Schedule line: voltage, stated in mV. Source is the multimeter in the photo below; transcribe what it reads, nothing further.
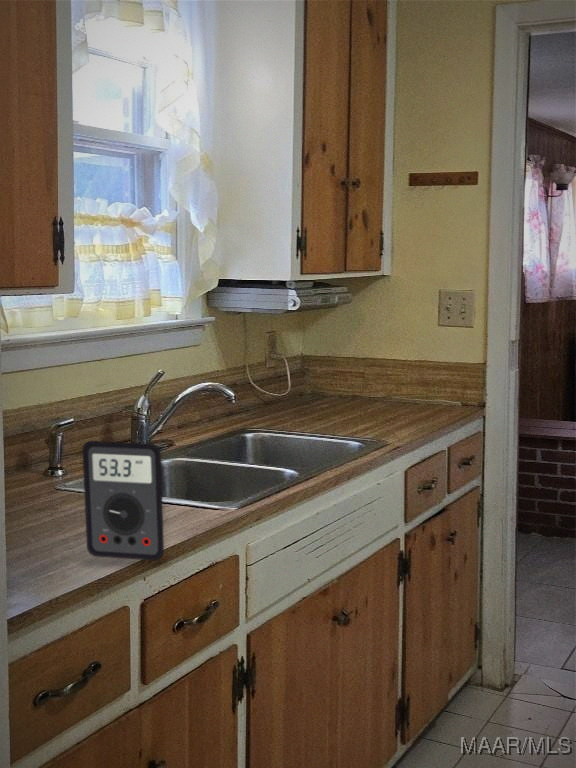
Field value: 53.3 mV
